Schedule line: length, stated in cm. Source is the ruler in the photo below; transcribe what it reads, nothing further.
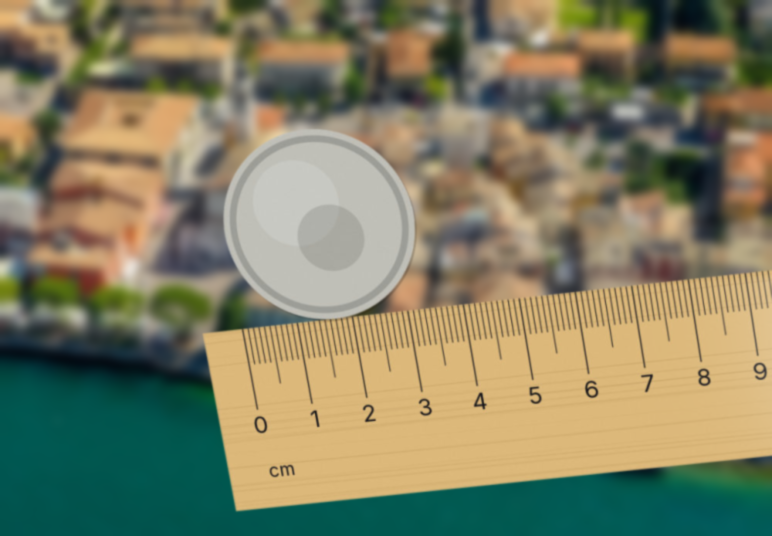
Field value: 3.4 cm
